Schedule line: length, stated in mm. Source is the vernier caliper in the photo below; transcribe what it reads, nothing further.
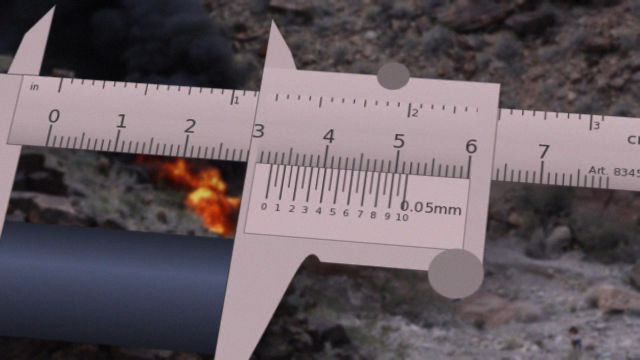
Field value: 32.6 mm
